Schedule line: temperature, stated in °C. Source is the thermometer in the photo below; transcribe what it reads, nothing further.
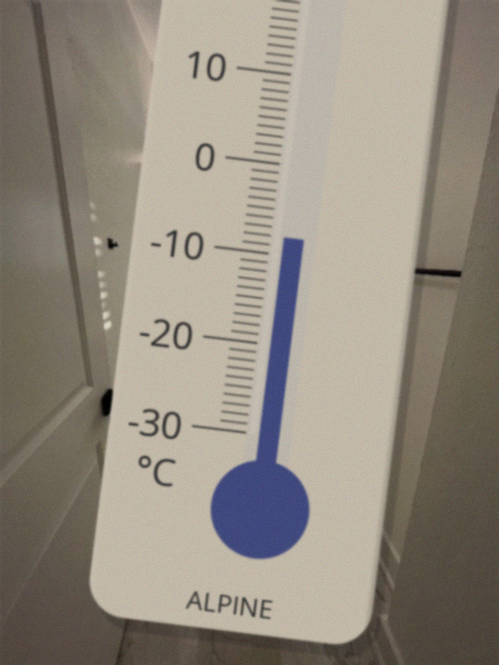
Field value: -8 °C
